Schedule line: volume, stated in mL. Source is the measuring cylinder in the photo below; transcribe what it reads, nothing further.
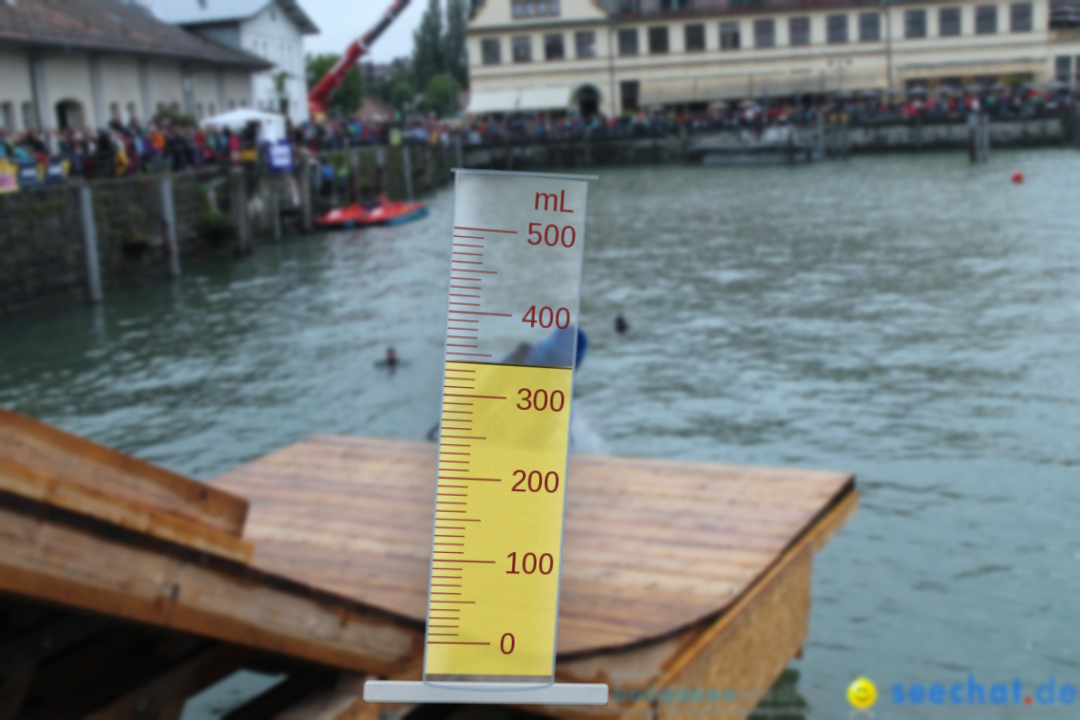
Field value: 340 mL
